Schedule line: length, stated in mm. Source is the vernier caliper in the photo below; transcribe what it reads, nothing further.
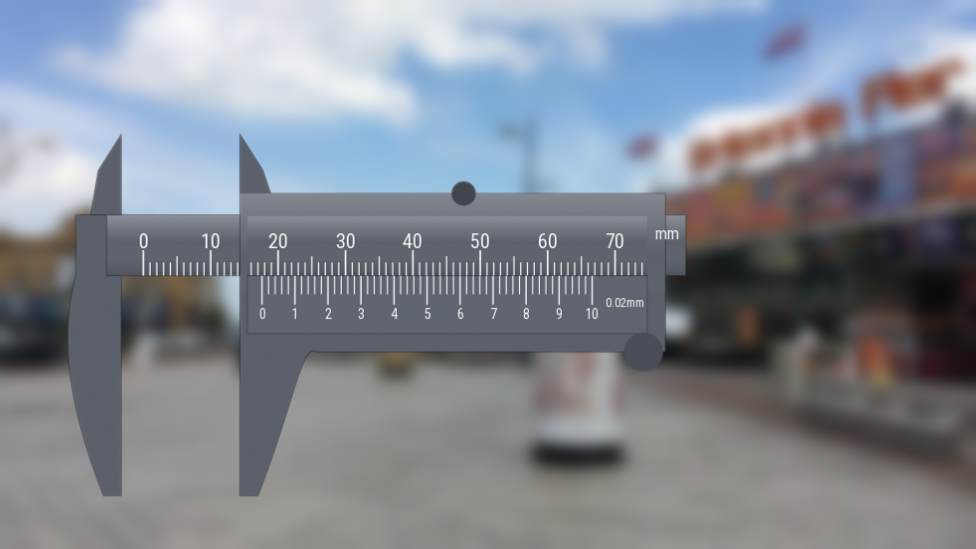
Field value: 17.6 mm
